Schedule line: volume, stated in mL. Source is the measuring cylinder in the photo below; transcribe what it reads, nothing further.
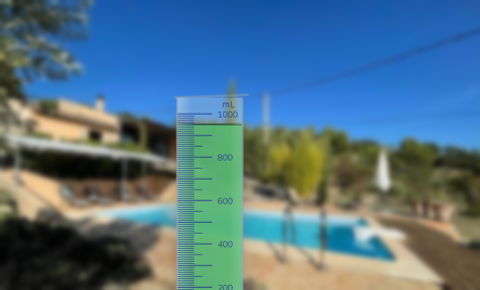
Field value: 950 mL
